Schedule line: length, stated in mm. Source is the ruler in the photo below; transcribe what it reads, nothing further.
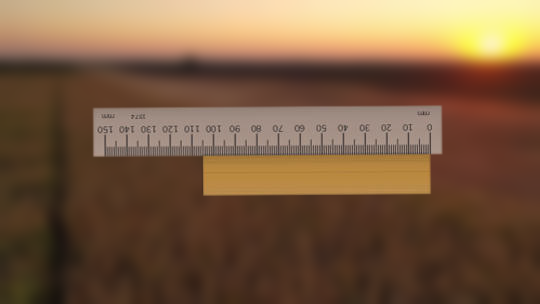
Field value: 105 mm
